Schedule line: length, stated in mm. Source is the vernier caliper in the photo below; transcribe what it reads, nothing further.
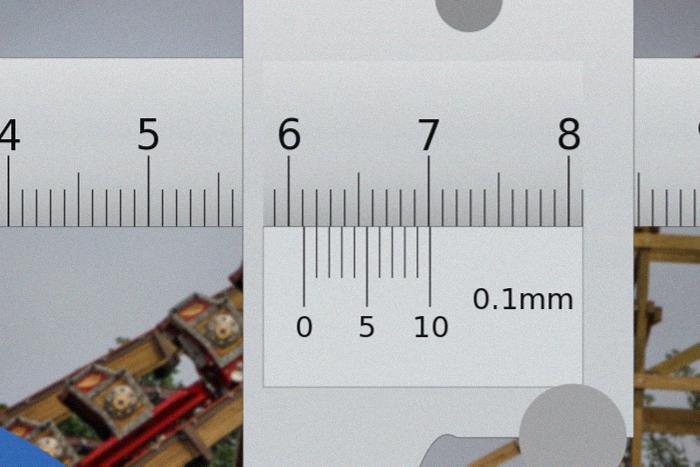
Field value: 61.1 mm
